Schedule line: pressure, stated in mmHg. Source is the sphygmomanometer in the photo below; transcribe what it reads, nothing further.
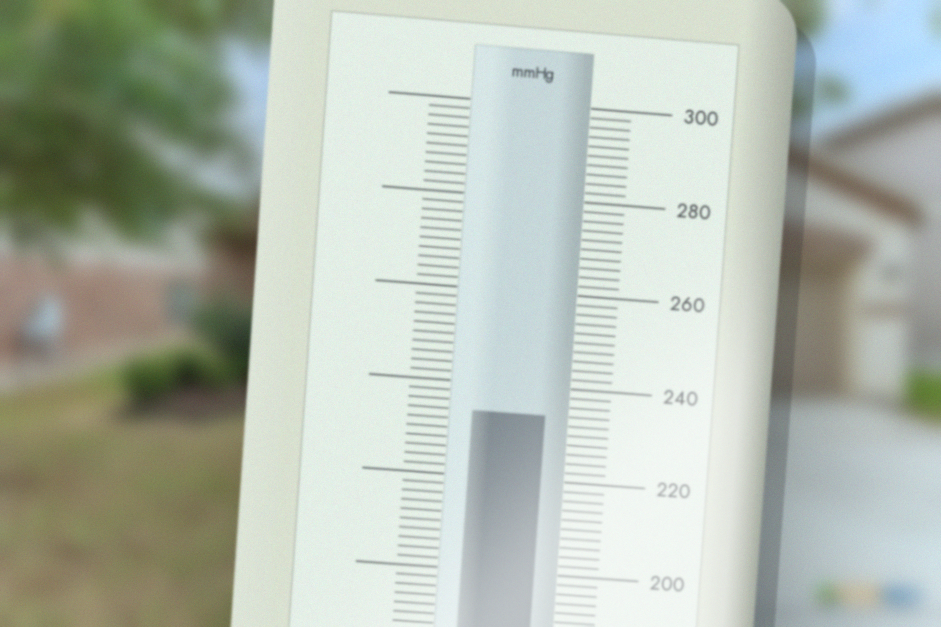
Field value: 234 mmHg
